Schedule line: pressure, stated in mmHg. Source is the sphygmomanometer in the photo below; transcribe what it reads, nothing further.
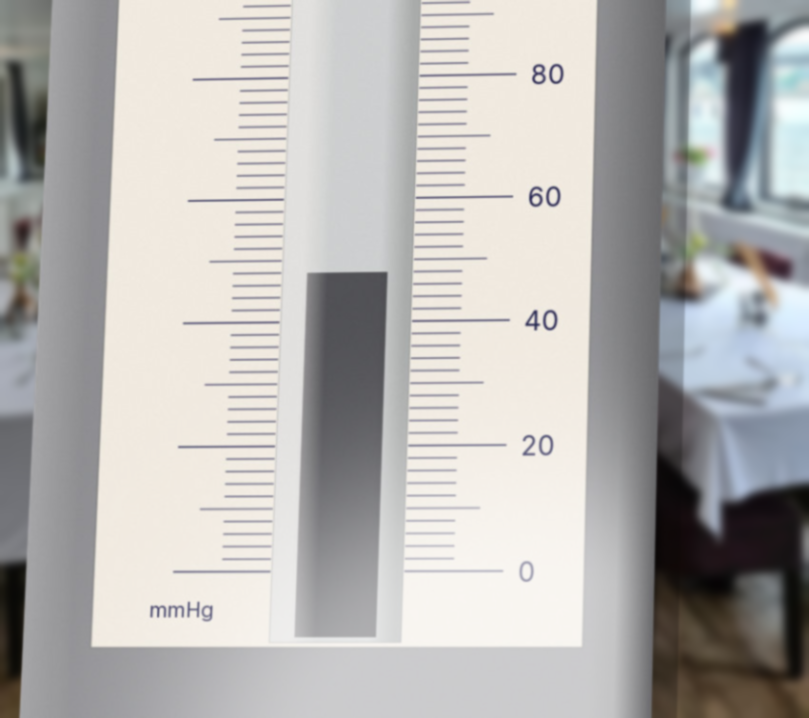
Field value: 48 mmHg
